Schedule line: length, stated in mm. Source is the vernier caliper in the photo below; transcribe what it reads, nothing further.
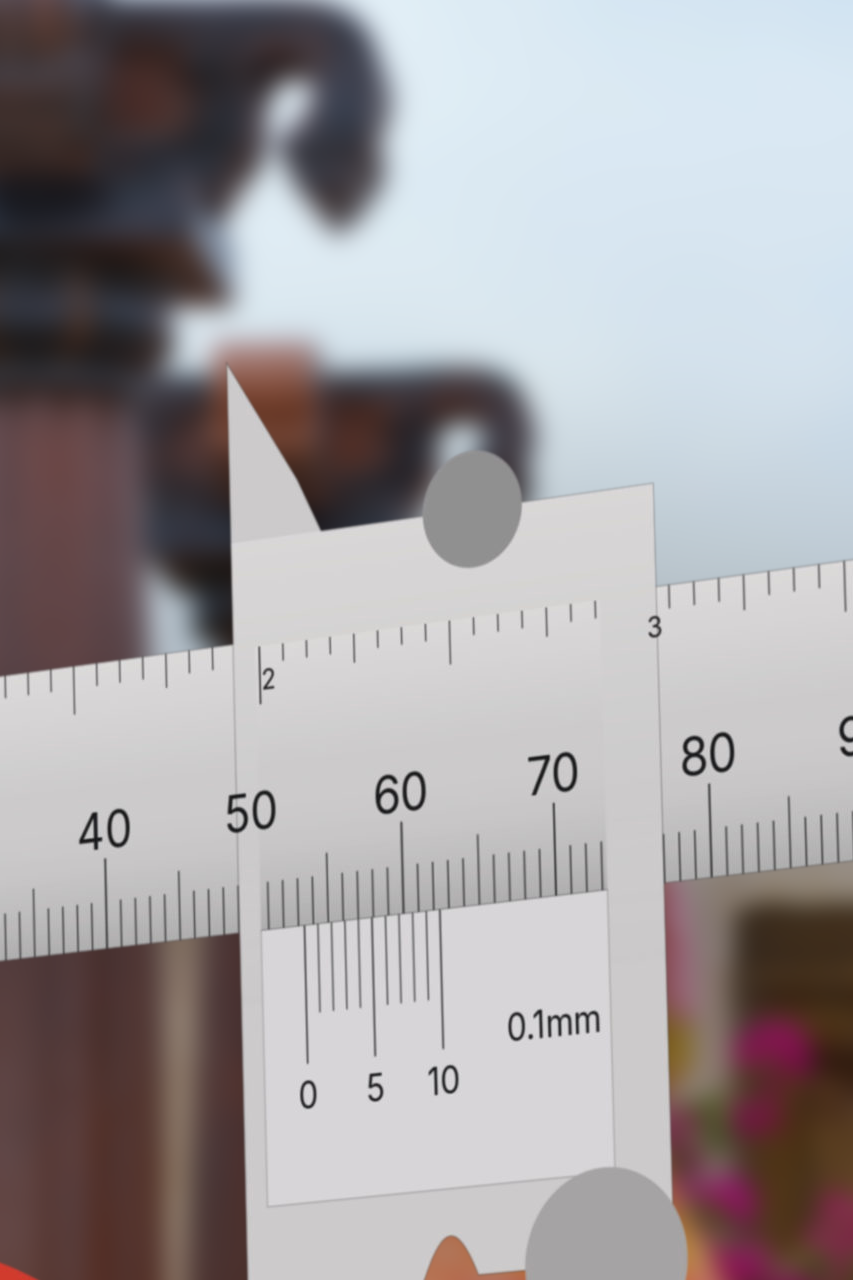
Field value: 53.4 mm
